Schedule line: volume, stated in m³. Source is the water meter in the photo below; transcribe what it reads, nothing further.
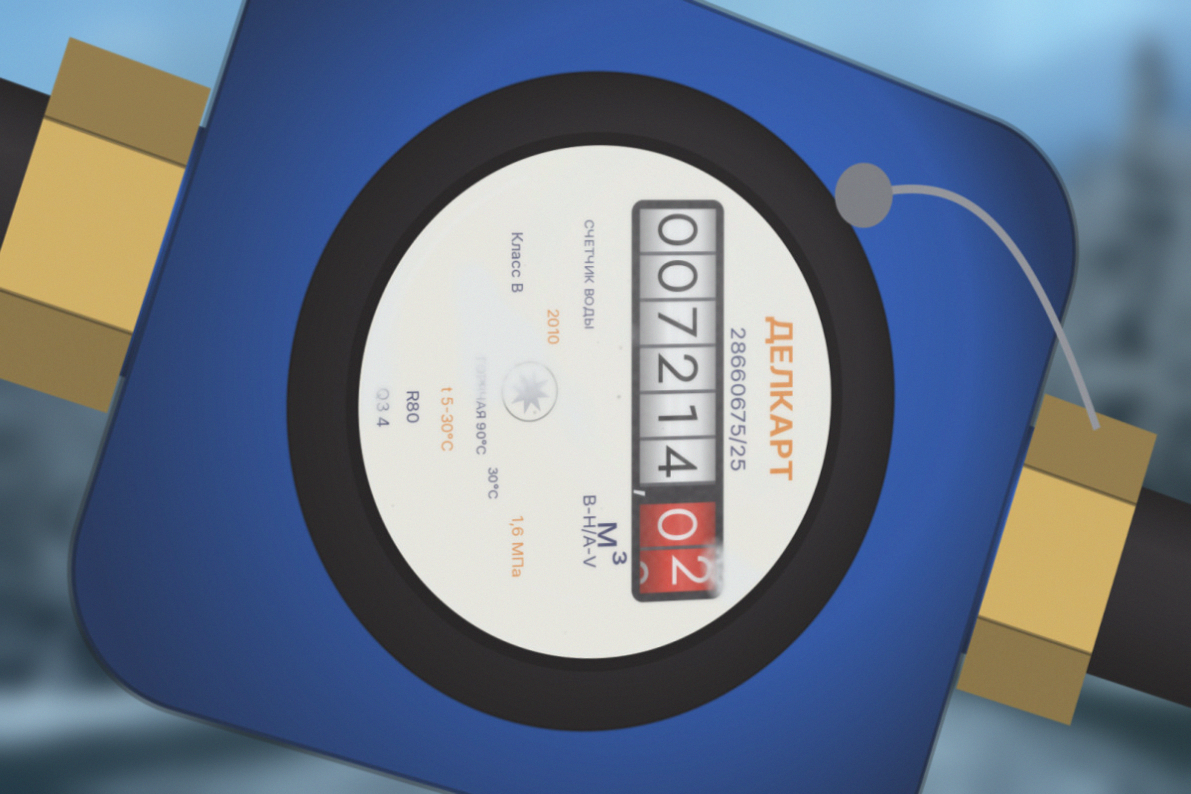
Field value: 7214.02 m³
